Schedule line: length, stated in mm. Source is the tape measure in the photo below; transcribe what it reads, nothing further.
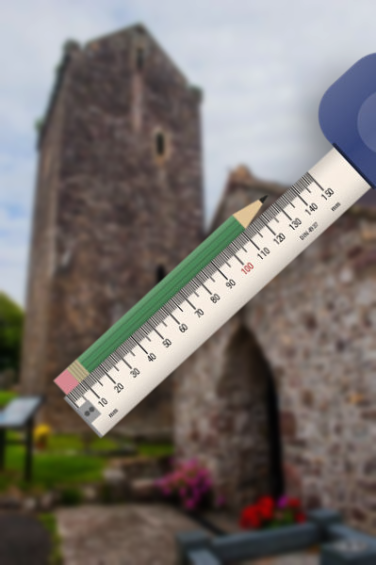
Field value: 130 mm
